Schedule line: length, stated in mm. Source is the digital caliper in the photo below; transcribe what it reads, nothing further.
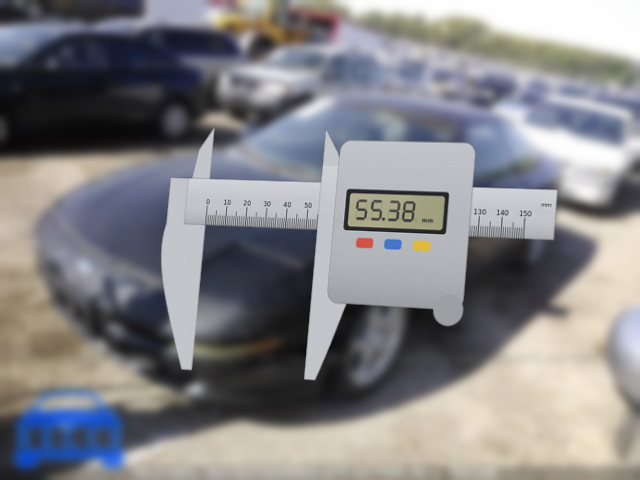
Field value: 55.38 mm
